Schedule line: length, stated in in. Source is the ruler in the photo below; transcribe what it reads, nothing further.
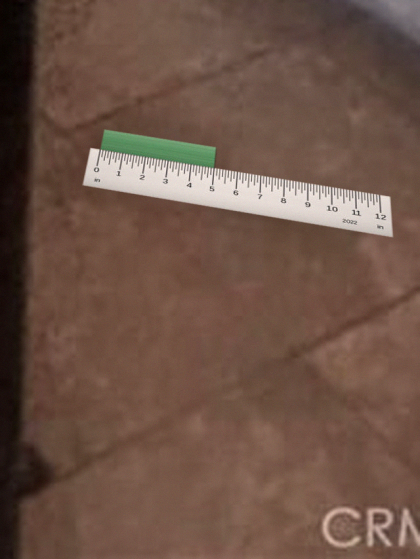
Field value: 5 in
